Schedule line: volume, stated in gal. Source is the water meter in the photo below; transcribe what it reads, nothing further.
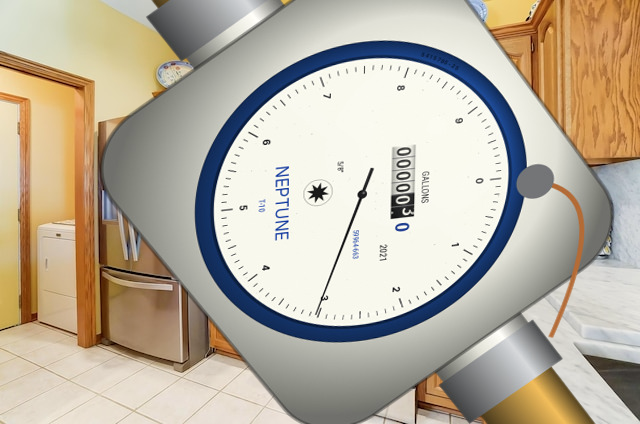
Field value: 33.0 gal
